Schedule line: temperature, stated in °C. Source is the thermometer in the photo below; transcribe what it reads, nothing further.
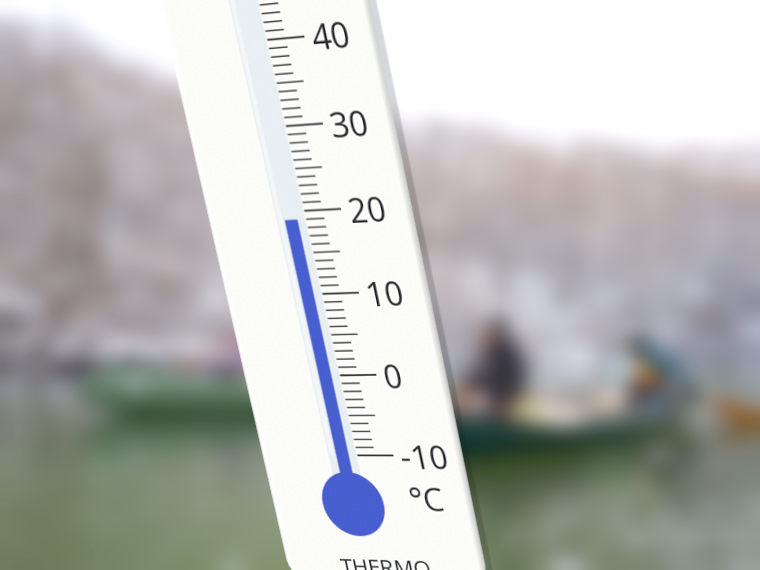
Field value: 19 °C
